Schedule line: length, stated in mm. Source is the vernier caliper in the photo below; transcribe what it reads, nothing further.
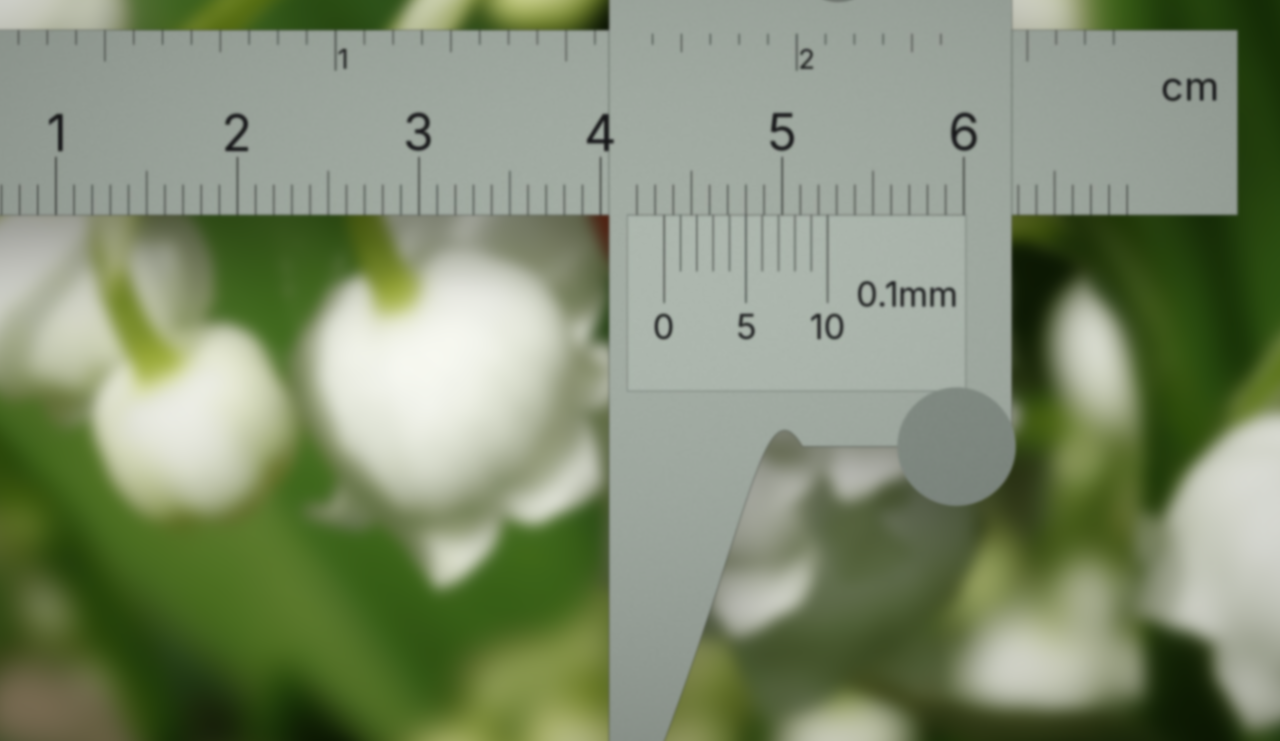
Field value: 43.5 mm
